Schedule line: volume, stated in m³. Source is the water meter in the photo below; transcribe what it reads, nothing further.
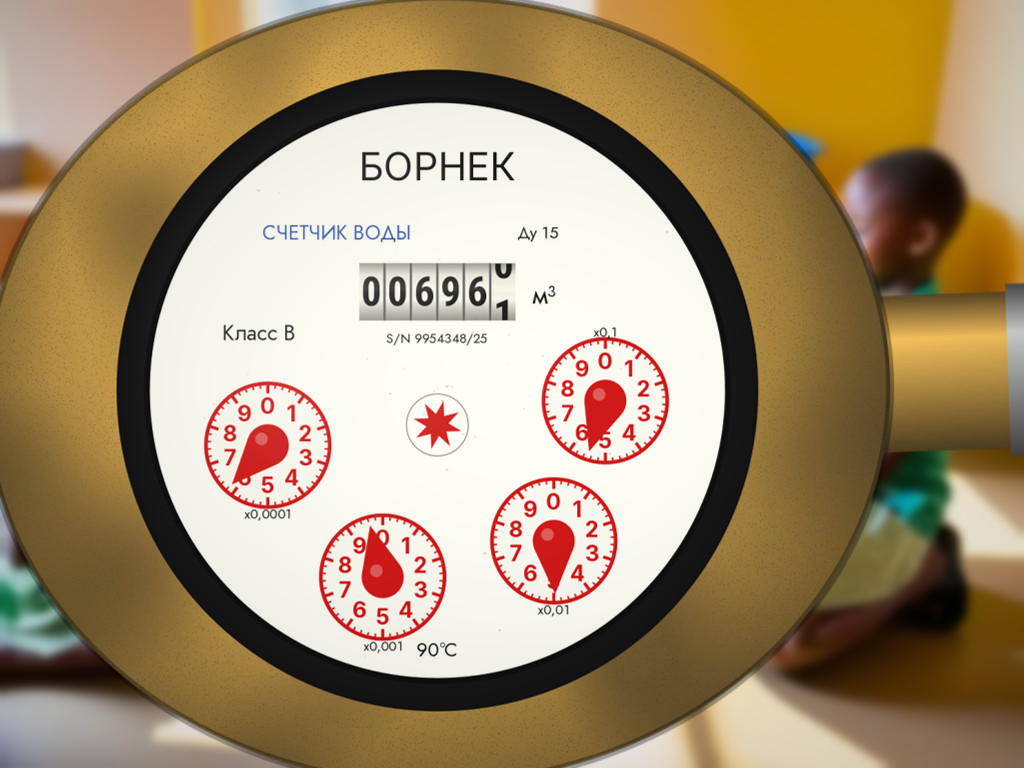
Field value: 6960.5496 m³
